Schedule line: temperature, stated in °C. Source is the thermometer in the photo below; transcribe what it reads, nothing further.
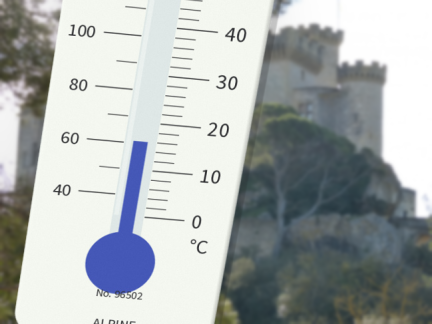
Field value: 16 °C
